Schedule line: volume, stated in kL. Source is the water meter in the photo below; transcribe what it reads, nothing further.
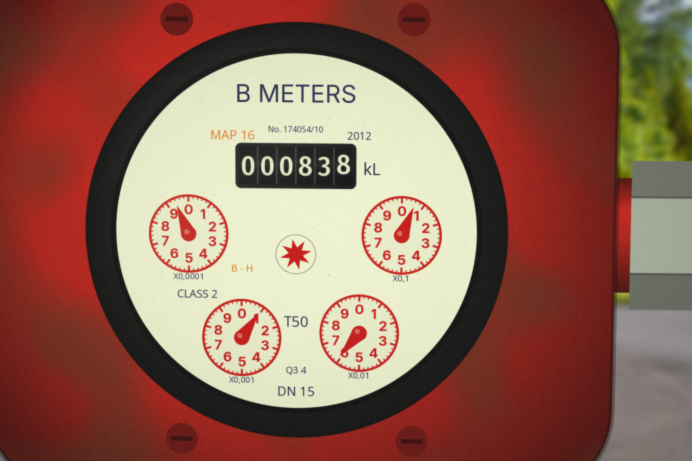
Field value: 838.0609 kL
